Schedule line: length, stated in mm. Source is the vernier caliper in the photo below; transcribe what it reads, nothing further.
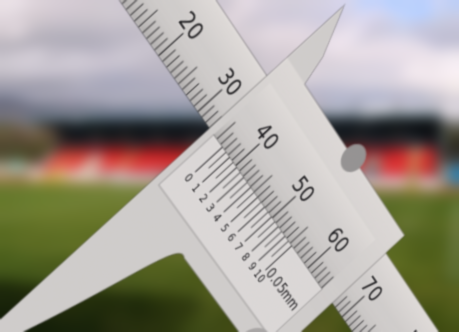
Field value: 36.5 mm
